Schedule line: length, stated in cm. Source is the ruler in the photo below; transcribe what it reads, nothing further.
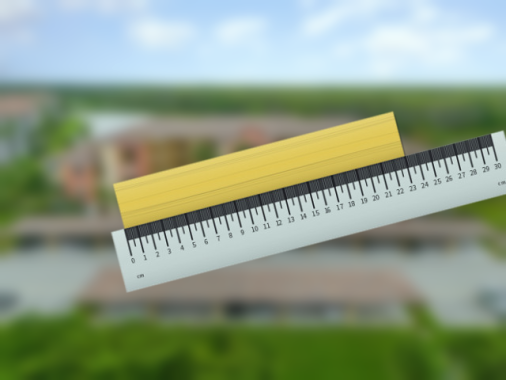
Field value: 23 cm
